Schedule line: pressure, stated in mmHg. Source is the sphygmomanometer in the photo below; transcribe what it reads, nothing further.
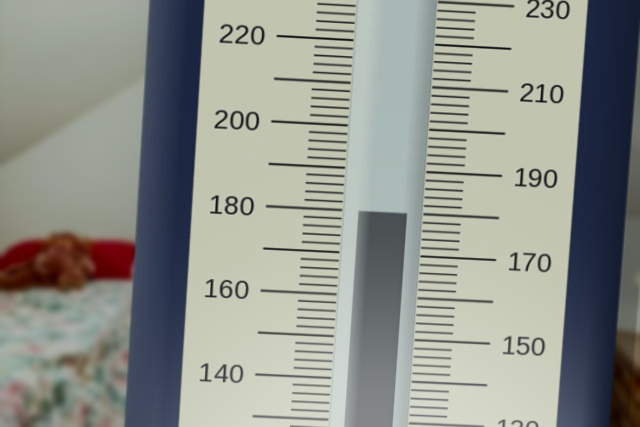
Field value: 180 mmHg
